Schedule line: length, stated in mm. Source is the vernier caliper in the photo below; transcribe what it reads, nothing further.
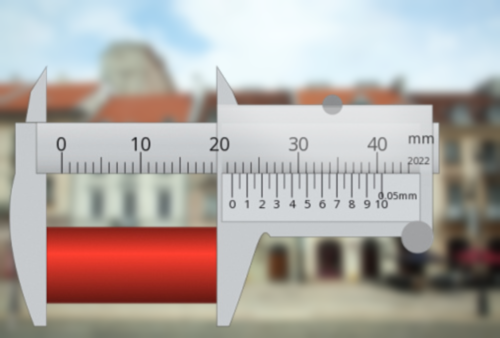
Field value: 21.6 mm
